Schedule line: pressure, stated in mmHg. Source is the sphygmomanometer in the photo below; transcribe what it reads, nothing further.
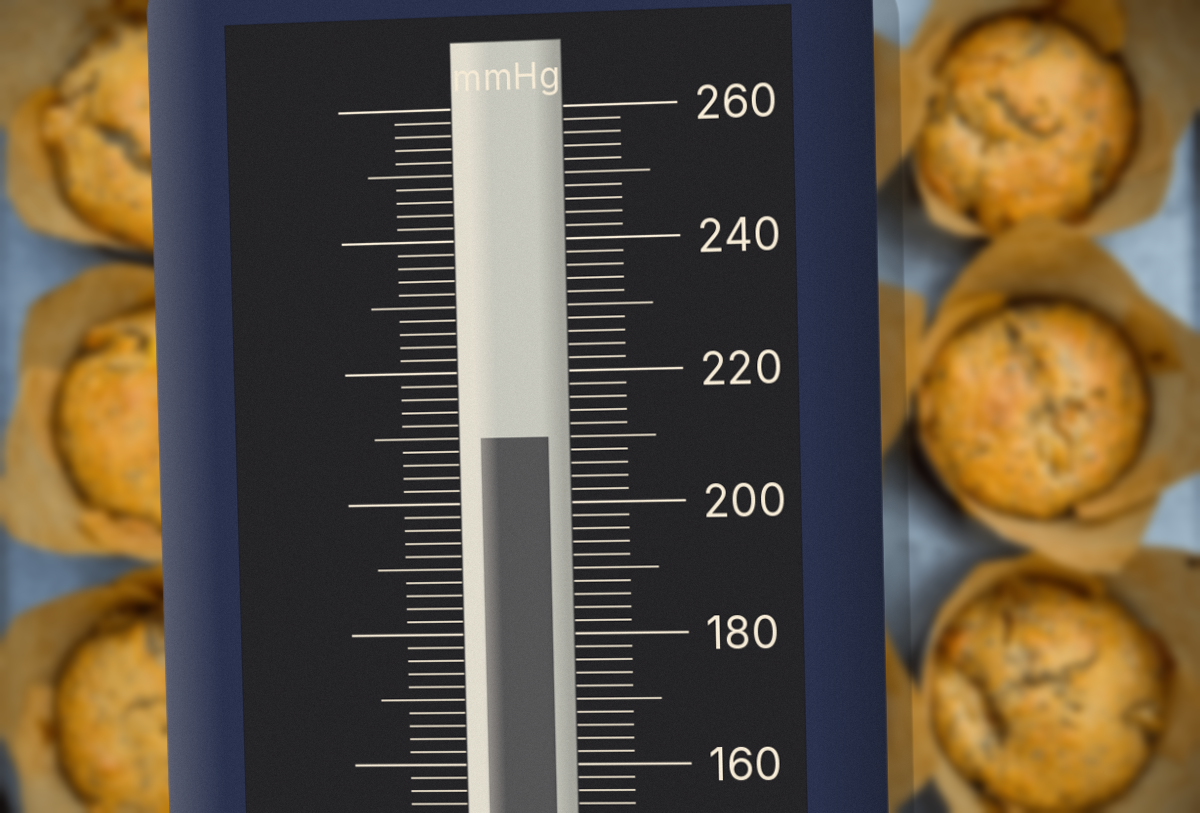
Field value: 210 mmHg
